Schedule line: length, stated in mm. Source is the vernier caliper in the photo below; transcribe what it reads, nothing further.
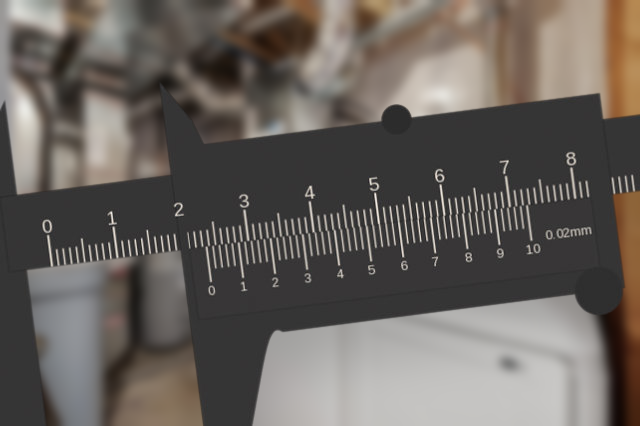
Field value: 23.6 mm
